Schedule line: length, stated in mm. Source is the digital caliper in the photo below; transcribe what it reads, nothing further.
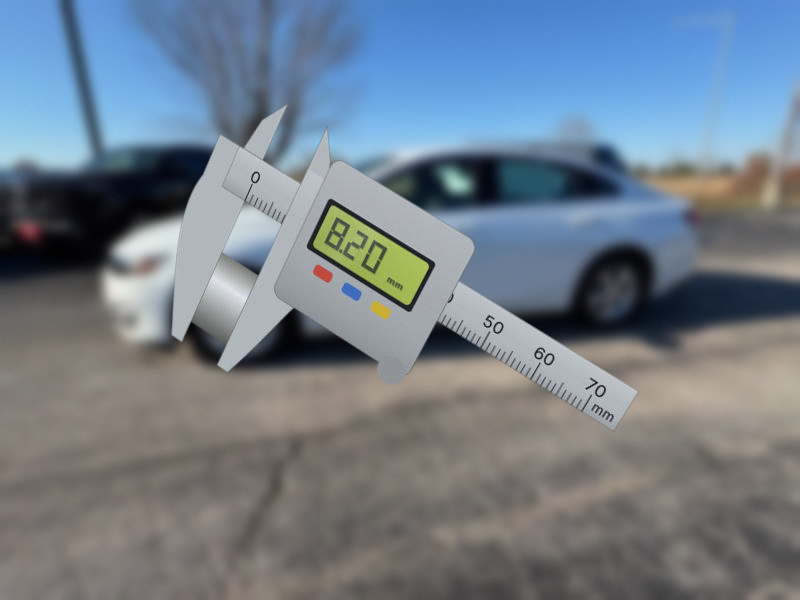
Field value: 8.20 mm
